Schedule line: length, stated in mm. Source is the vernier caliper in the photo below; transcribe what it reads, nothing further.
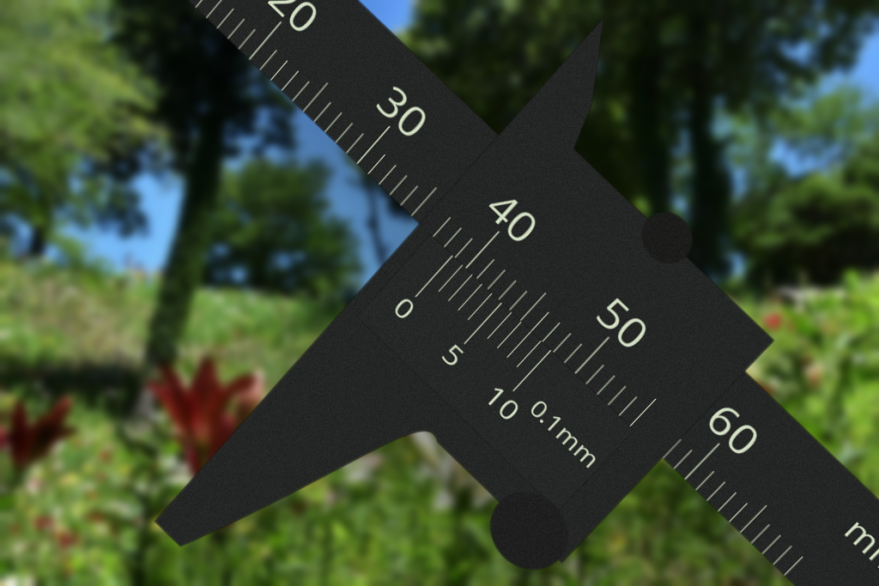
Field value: 38.8 mm
